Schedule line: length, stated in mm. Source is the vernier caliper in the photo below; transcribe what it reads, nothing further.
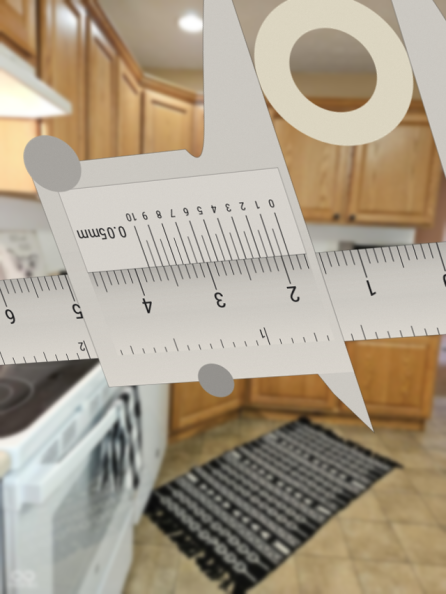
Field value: 19.0 mm
